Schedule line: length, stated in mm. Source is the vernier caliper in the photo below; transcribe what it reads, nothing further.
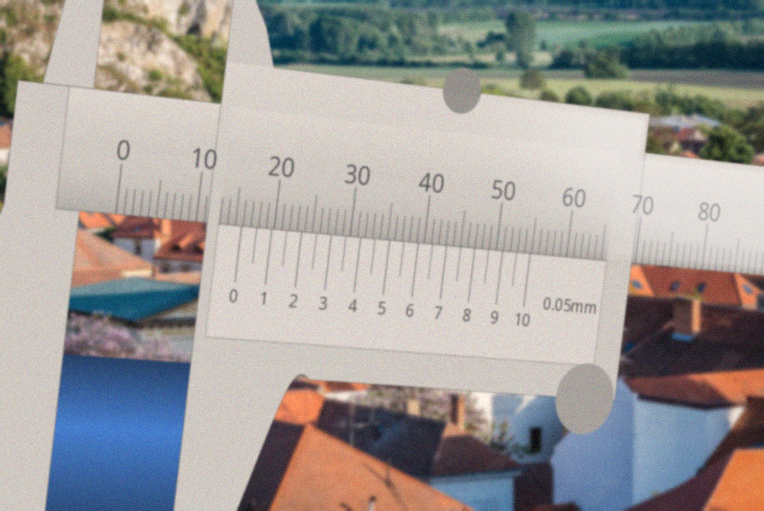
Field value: 15.8 mm
